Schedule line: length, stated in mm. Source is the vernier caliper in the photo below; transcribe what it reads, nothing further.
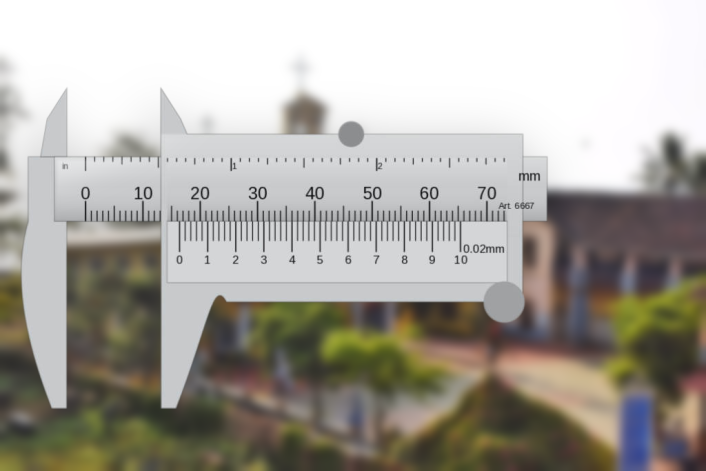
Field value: 16.4 mm
